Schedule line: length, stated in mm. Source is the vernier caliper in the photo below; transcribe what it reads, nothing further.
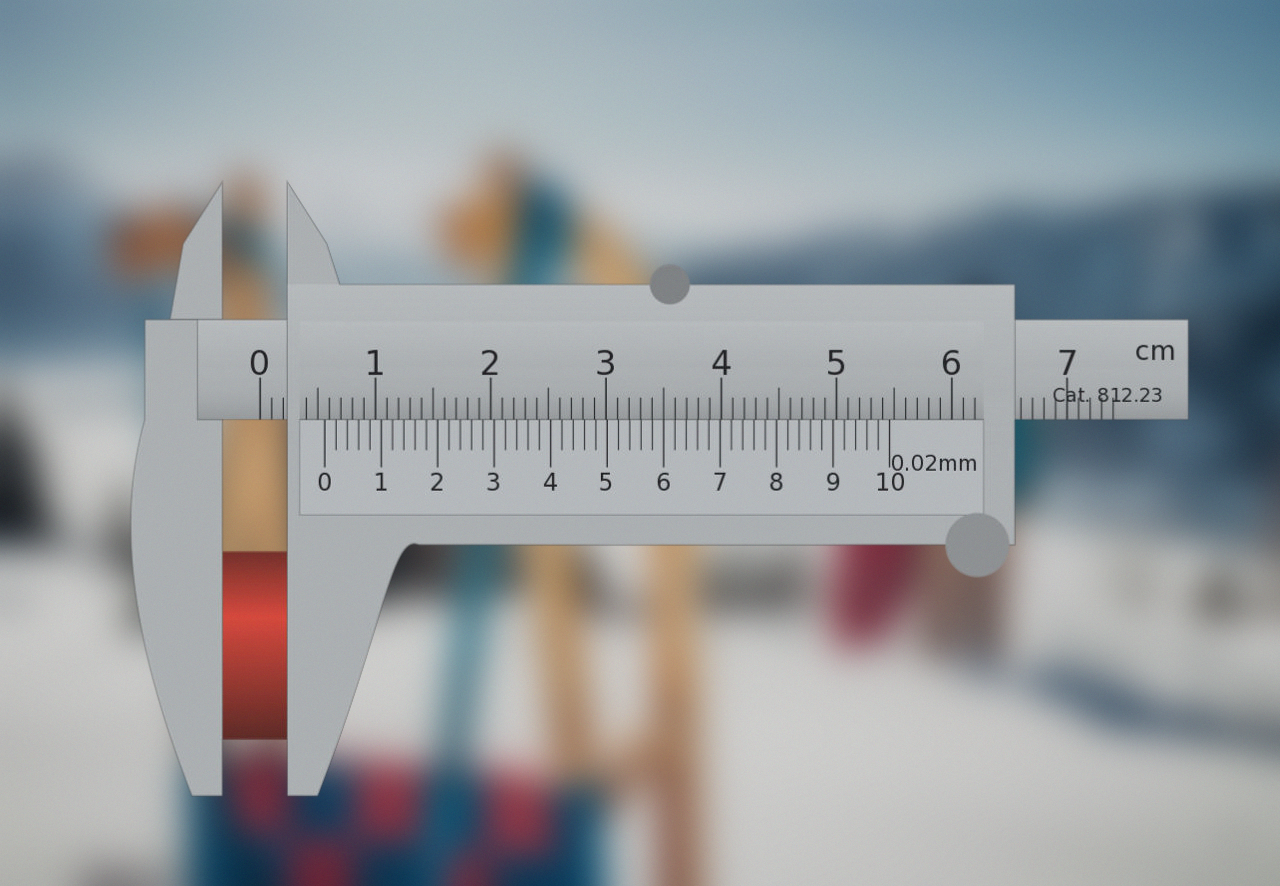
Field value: 5.6 mm
